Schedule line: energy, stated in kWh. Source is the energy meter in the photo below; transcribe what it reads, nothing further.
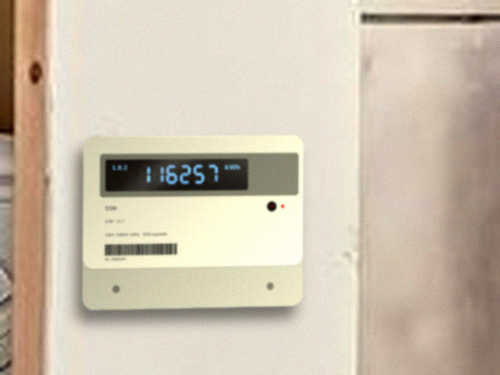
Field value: 116257 kWh
